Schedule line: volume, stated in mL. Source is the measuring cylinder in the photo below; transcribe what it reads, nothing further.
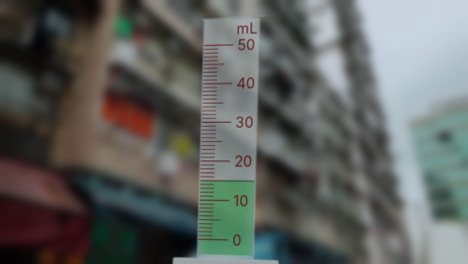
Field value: 15 mL
